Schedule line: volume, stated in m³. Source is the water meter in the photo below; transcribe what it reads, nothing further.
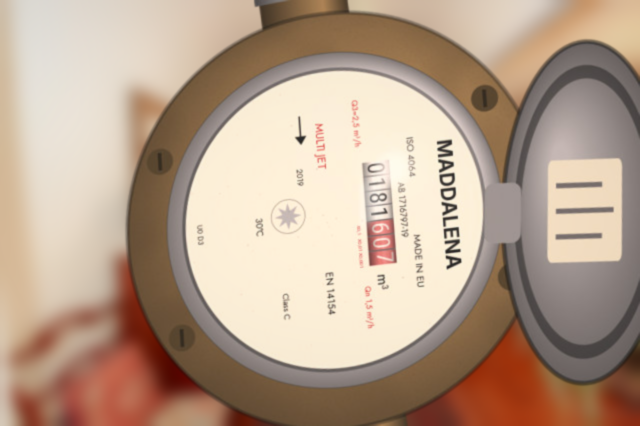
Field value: 181.607 m³
